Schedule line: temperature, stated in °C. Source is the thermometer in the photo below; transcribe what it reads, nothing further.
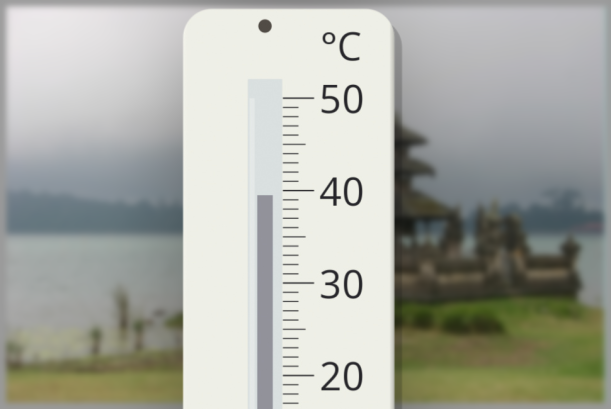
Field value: 39.5 °C
